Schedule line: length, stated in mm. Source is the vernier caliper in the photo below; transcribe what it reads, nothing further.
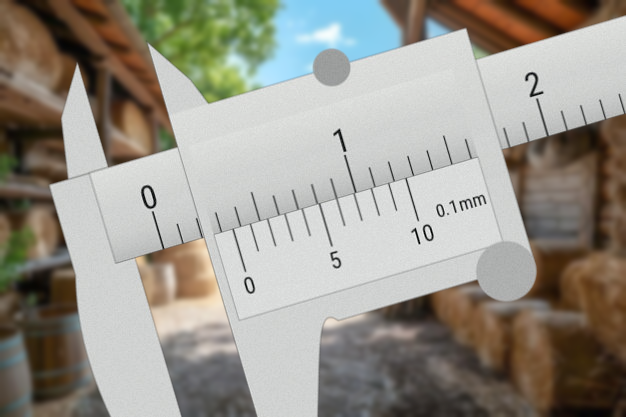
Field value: 3.6 mm
